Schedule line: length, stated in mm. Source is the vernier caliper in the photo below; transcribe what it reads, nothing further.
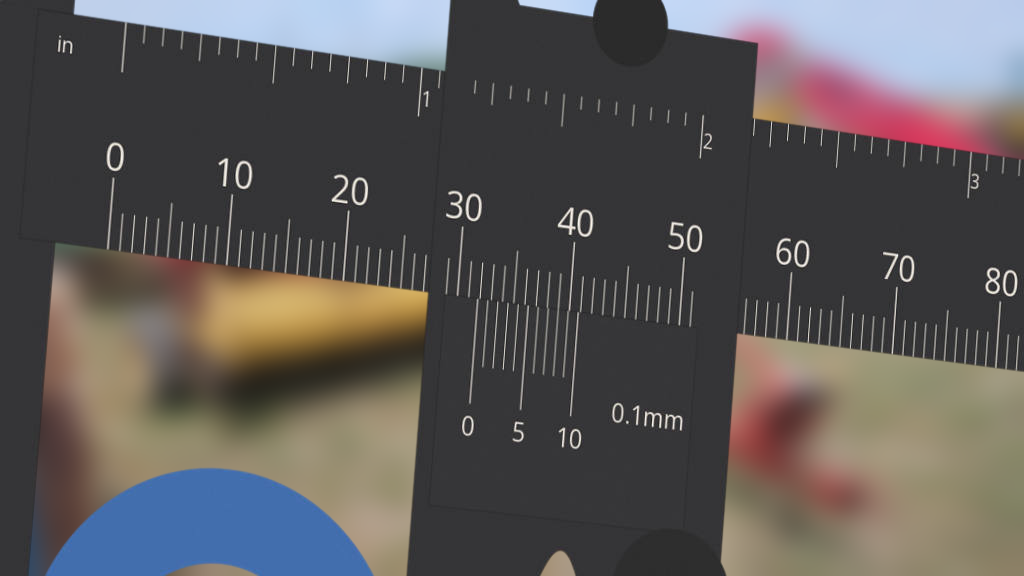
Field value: 31.8 mm
